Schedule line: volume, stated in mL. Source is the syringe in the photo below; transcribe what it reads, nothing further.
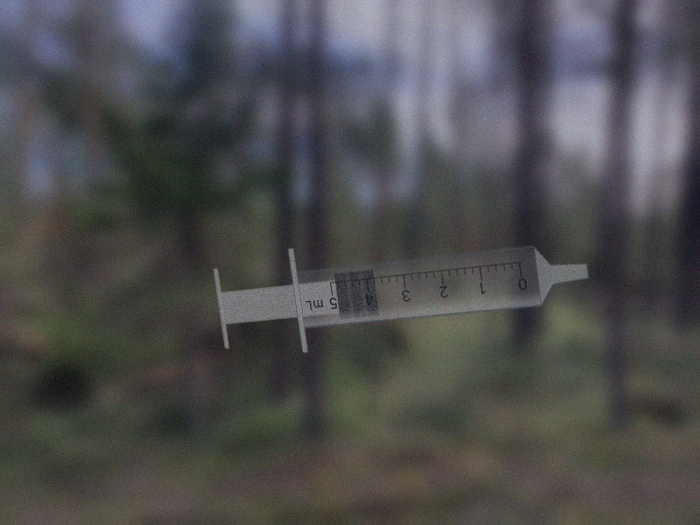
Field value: 3.8 mL
